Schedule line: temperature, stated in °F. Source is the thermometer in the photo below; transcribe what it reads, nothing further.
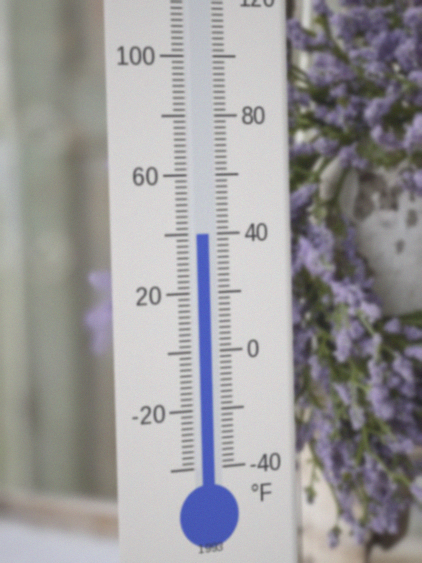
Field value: 40 °F
